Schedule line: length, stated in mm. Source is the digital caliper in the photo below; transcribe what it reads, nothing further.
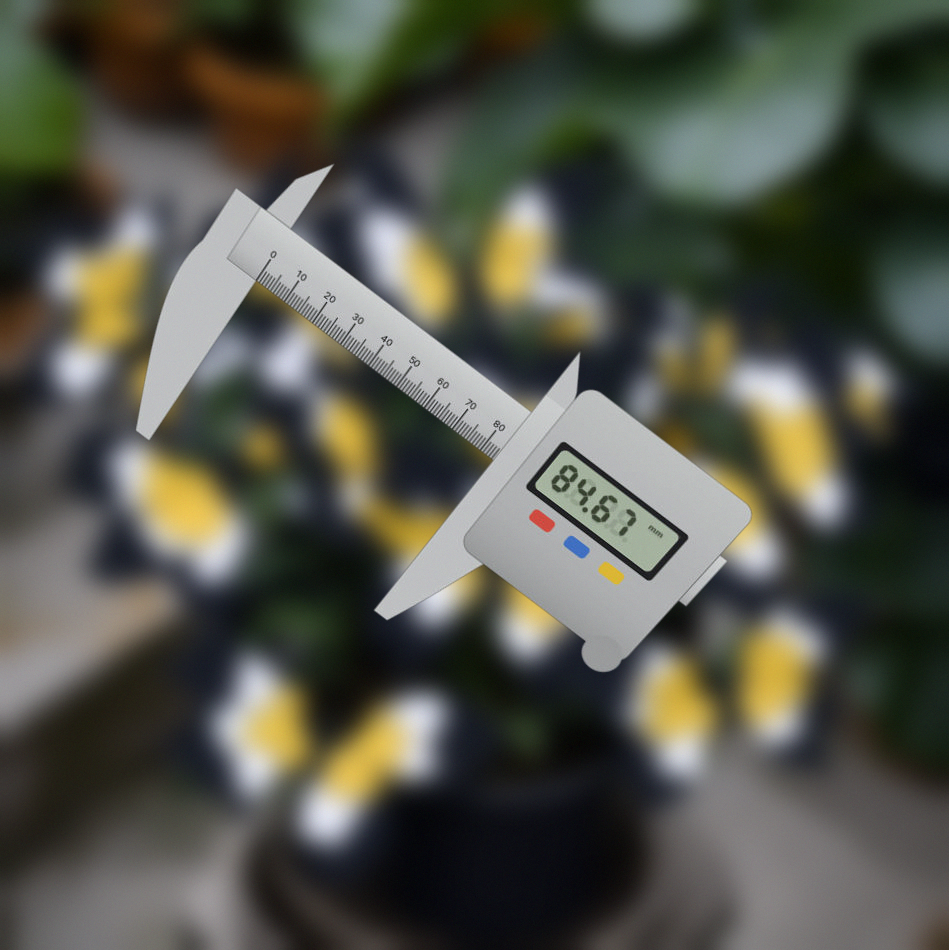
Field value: 84.67 mm
